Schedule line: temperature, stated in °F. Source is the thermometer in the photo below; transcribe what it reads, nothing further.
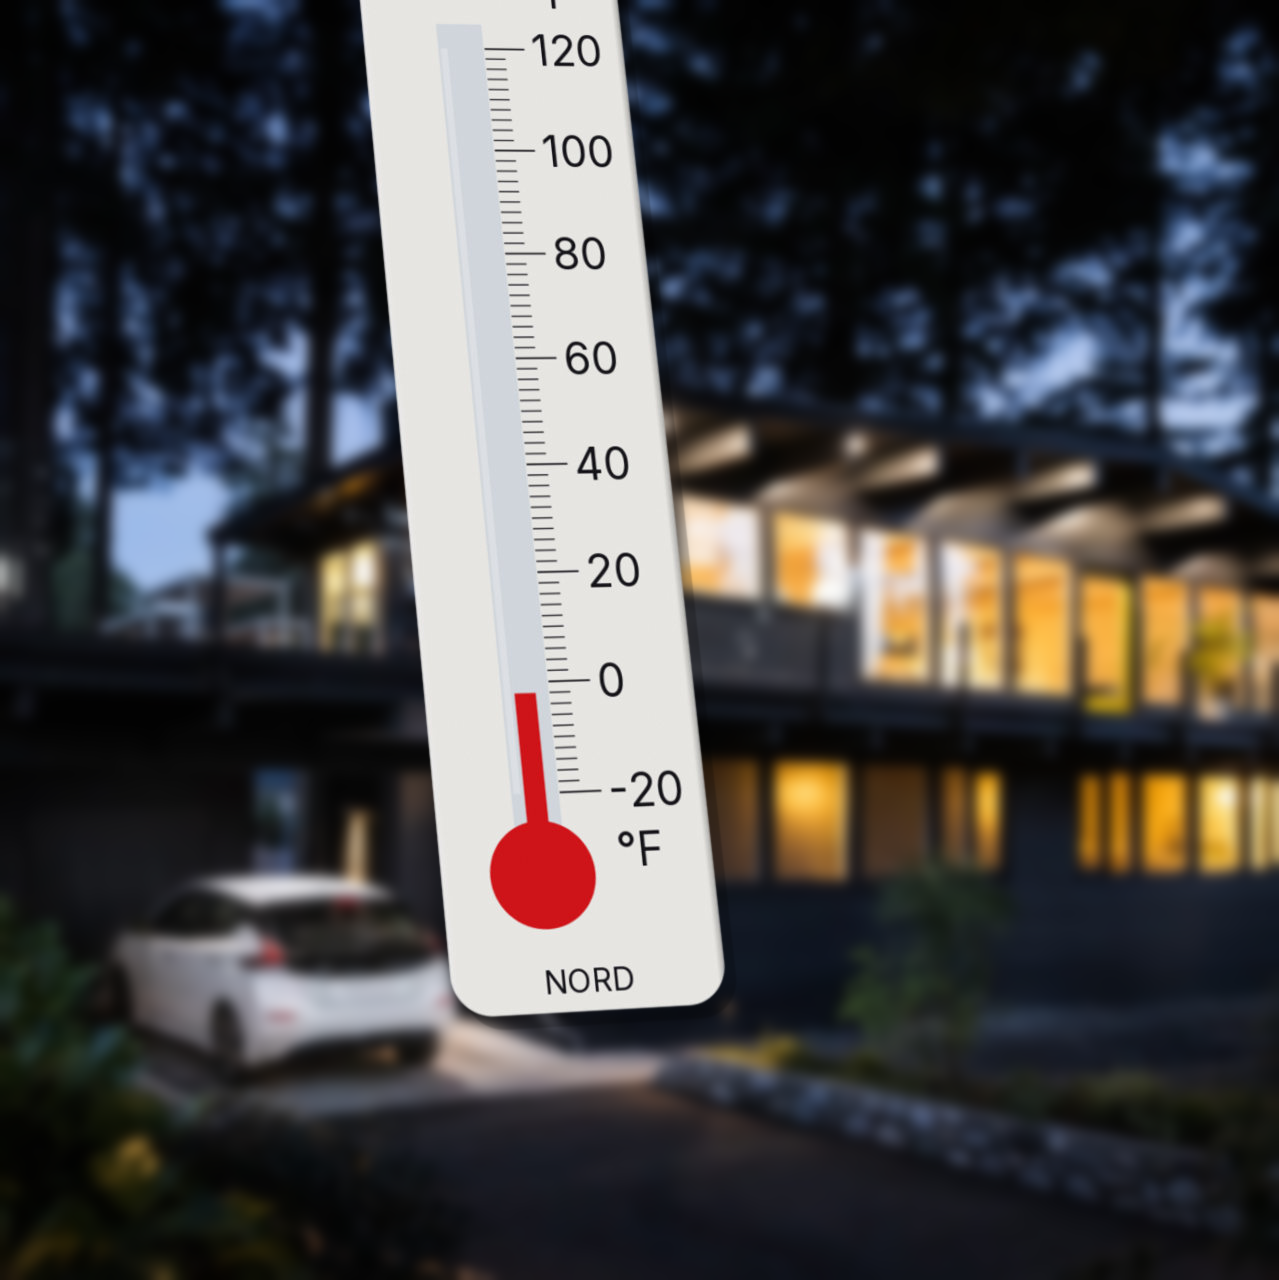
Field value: -2 °F
